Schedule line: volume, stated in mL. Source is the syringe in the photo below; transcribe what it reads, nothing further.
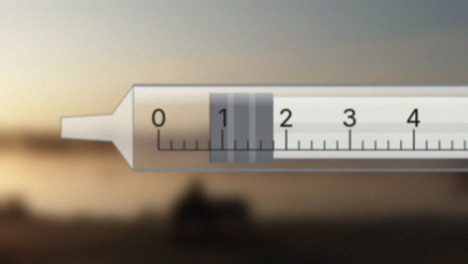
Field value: 0.8 mL
